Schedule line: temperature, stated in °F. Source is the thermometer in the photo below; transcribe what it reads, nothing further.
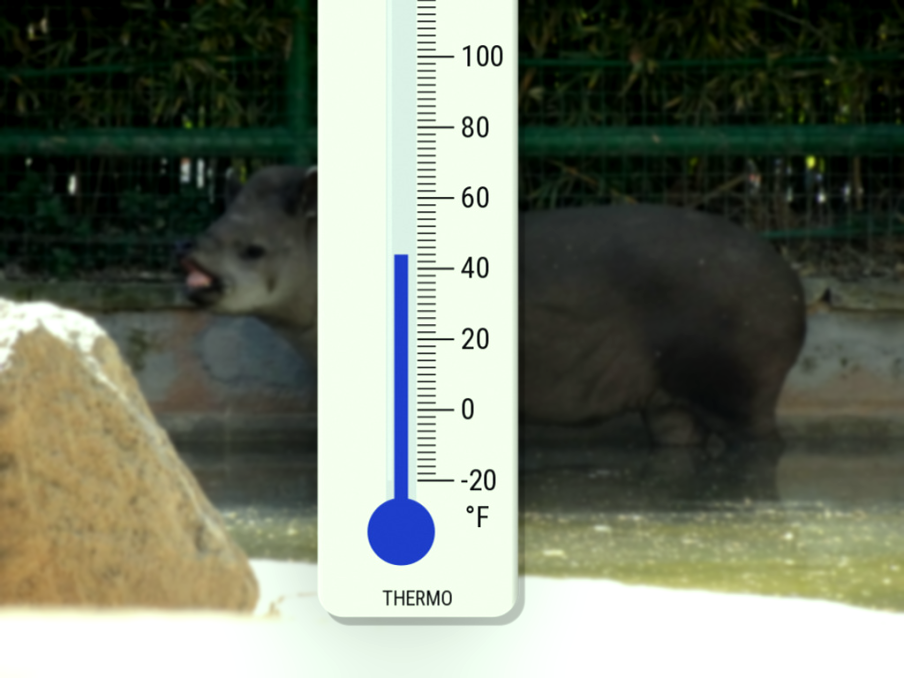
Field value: 44 °F
